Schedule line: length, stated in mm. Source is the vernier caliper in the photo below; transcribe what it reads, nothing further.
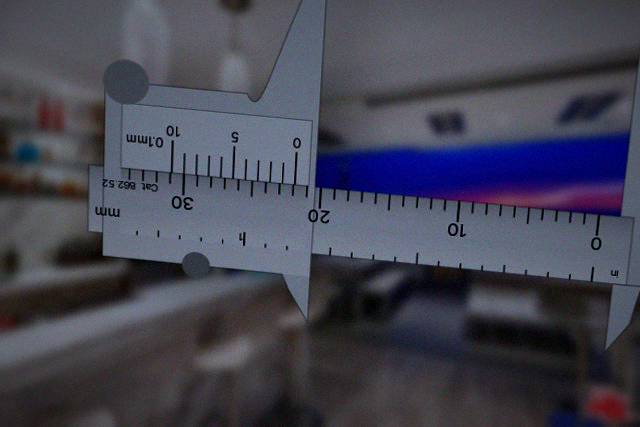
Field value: 21.9 mm
